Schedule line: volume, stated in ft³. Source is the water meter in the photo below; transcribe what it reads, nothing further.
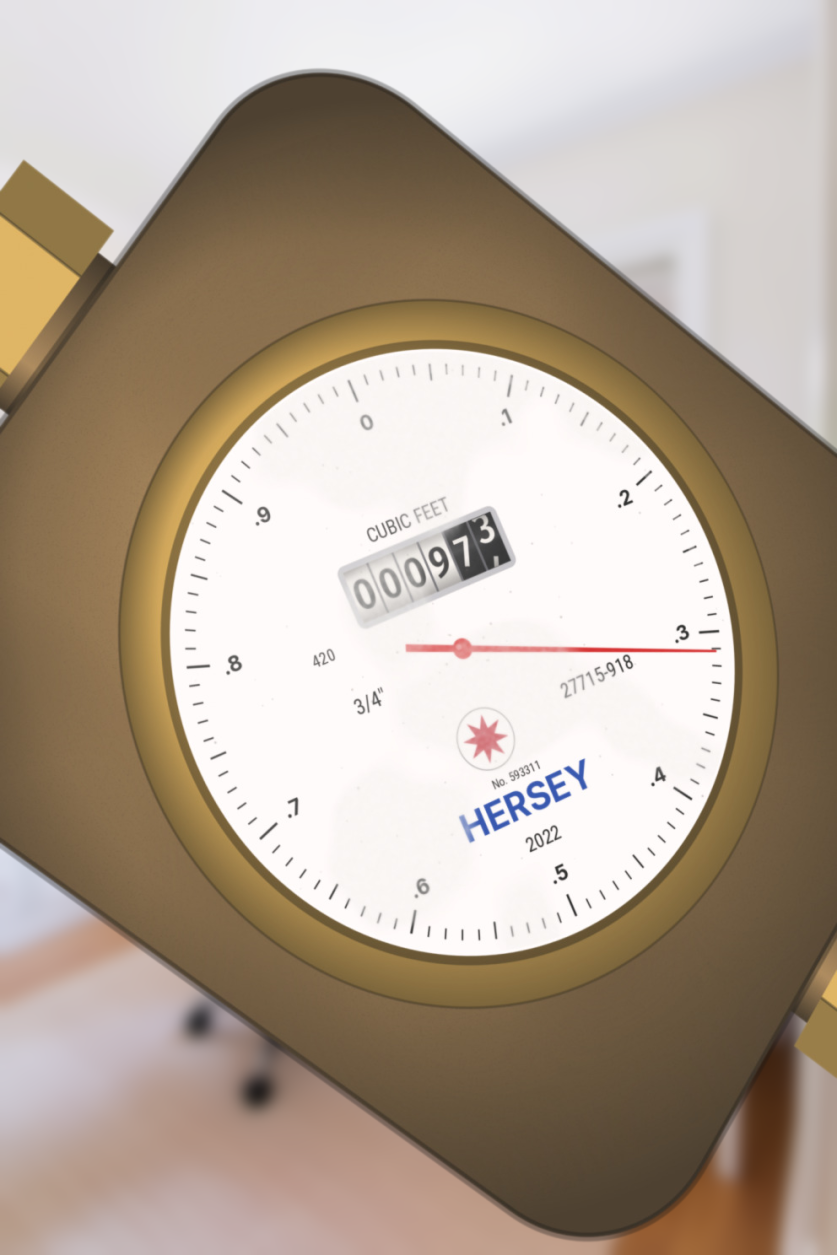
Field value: 973.31 ft³
